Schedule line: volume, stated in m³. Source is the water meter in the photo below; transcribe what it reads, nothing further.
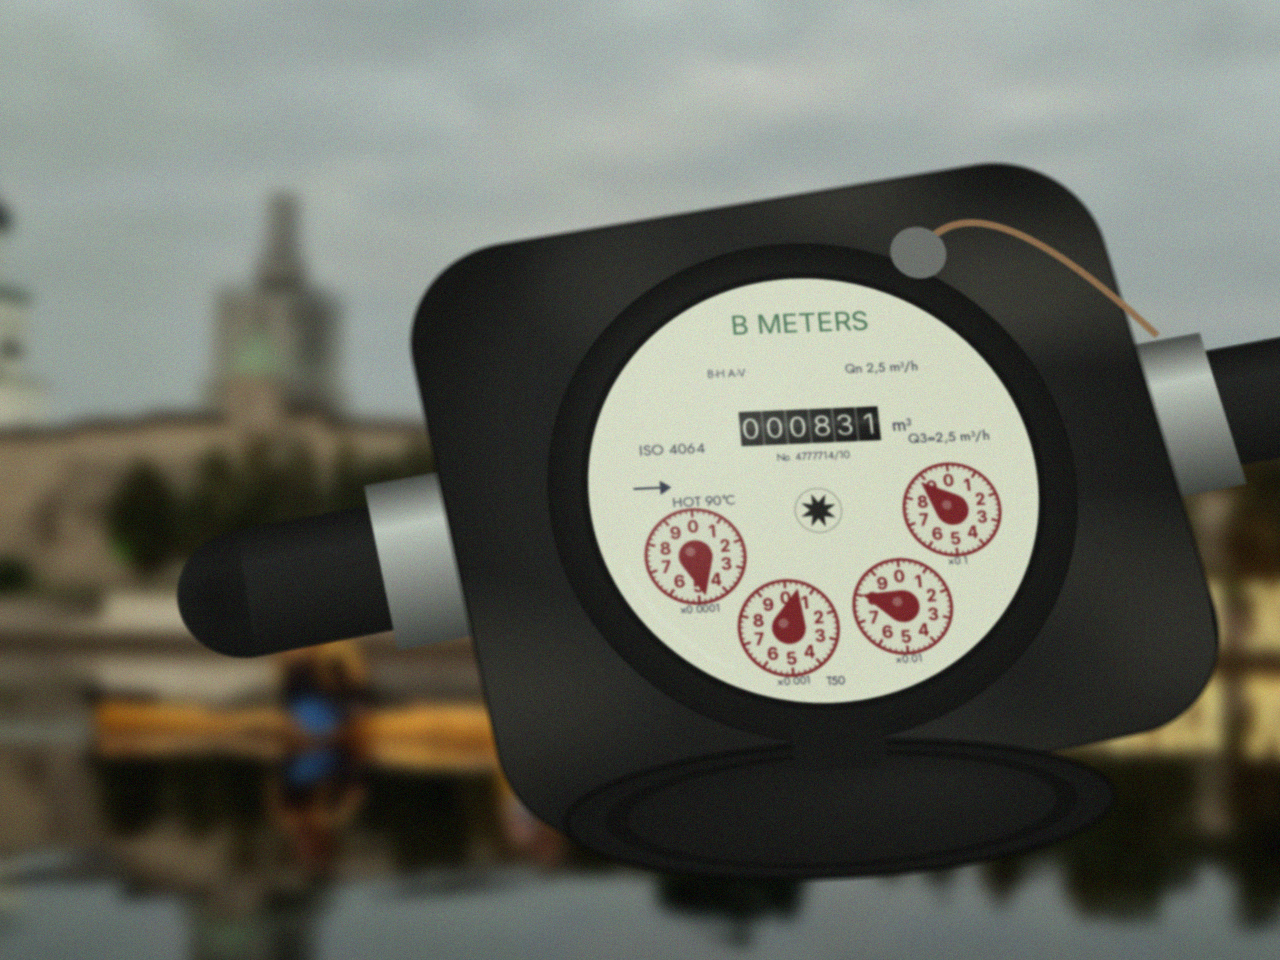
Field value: 831.8804 m³
